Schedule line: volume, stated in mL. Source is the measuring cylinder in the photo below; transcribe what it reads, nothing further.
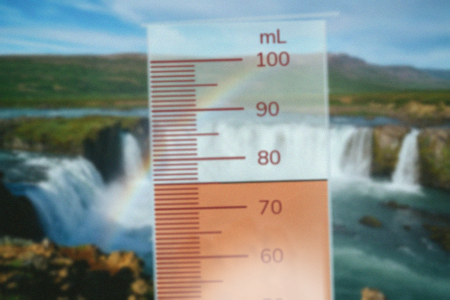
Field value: 75 mL
